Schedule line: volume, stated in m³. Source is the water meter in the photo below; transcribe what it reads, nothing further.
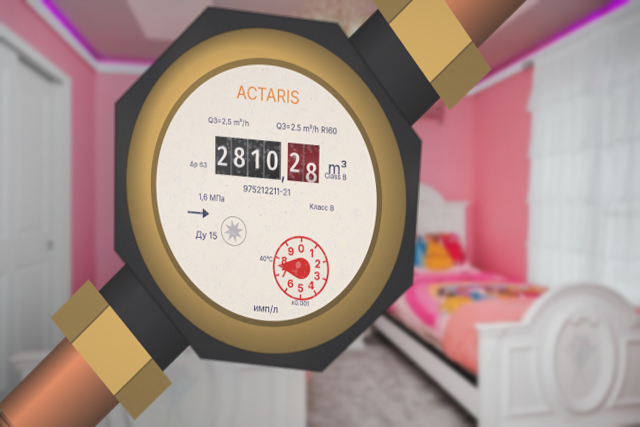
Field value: 2810.277 m³
